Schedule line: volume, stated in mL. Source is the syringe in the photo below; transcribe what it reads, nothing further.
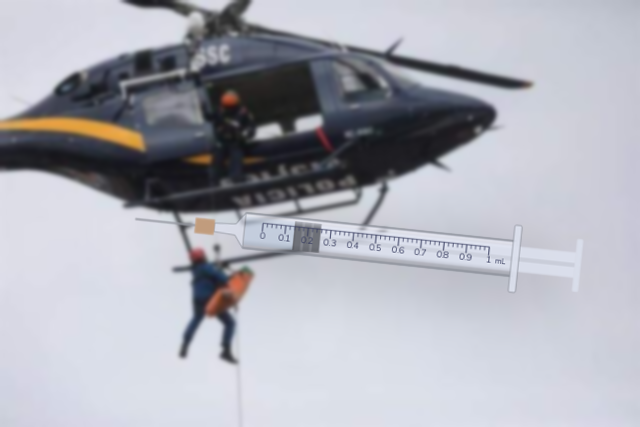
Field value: 0.14 mL
